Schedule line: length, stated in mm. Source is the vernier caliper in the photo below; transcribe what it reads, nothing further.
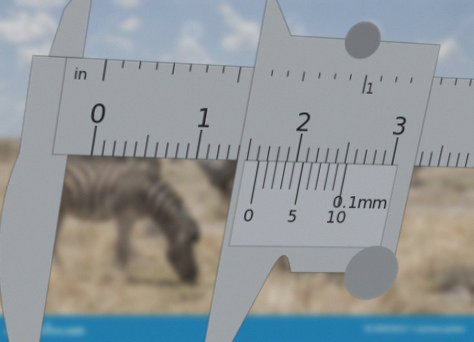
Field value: 16.2 mm
